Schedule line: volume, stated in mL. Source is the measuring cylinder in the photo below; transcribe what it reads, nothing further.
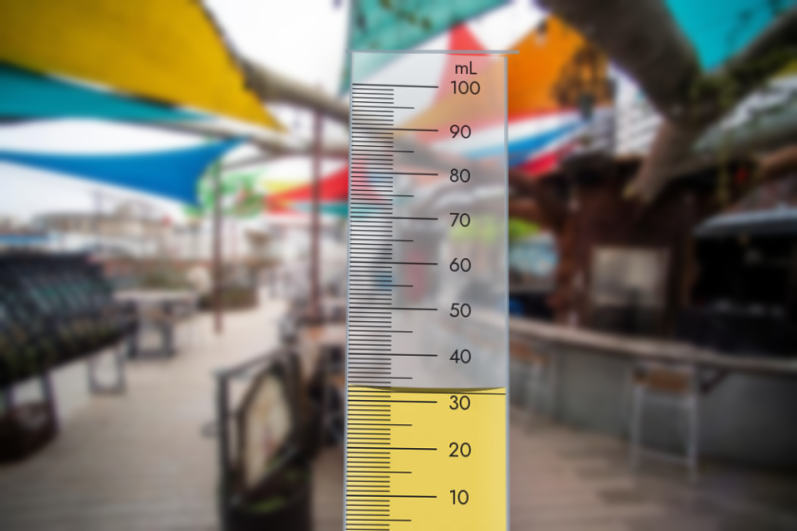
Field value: 32 mL
